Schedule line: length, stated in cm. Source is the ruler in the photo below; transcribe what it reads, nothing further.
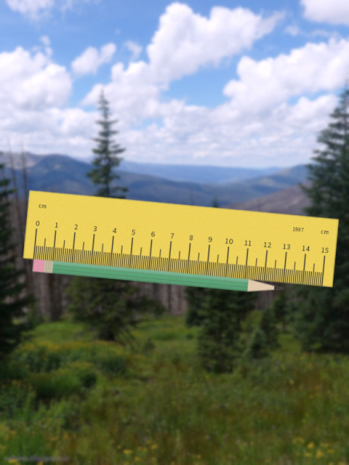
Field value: 13 cm
